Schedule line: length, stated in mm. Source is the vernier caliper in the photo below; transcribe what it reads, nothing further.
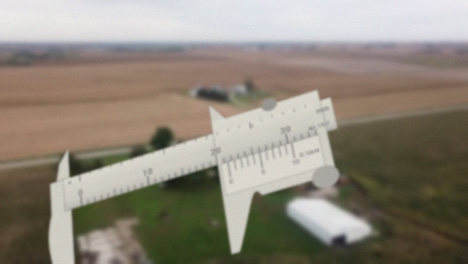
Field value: 21.5 mm
